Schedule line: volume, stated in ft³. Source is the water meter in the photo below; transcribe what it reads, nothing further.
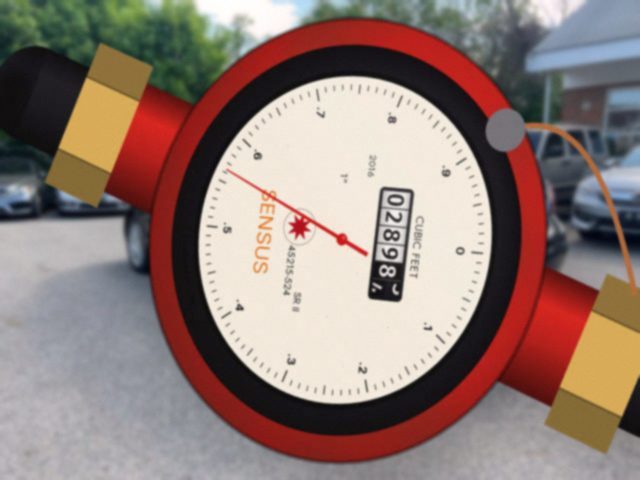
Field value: 28983.56 ft³
